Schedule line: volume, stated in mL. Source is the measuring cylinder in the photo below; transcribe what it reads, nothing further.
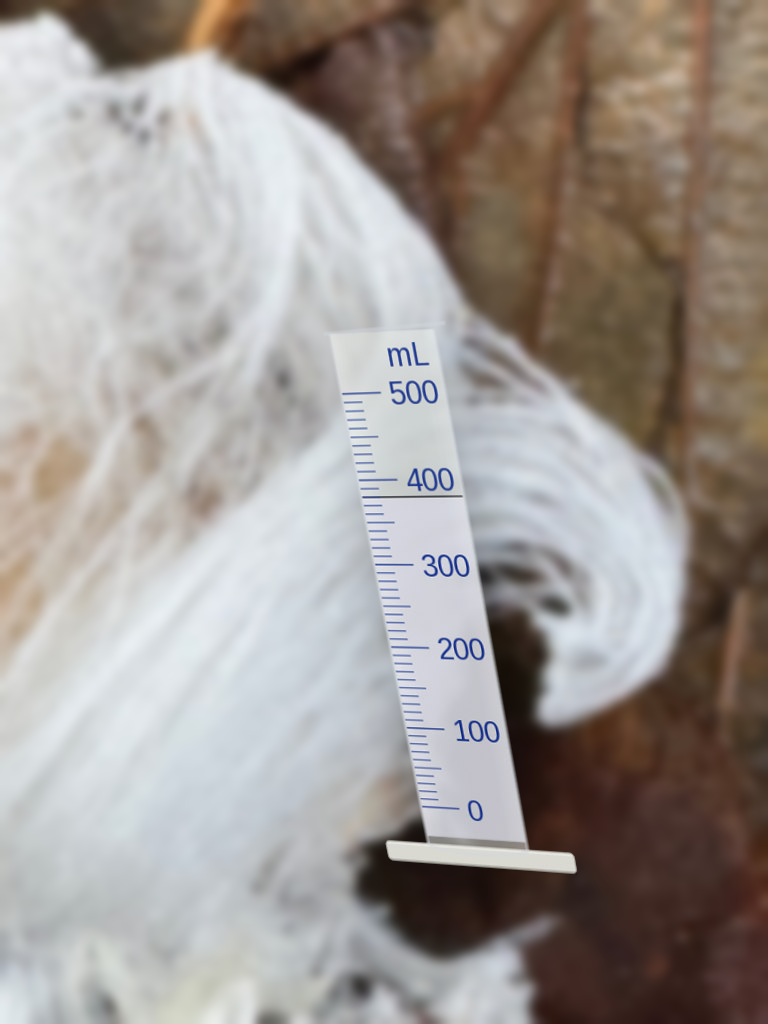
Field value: 380 mL
